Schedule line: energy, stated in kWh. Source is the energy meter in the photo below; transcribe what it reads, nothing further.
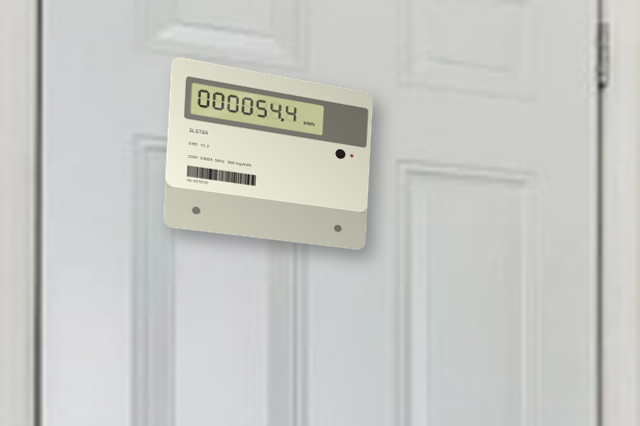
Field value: 54.4 kWh
